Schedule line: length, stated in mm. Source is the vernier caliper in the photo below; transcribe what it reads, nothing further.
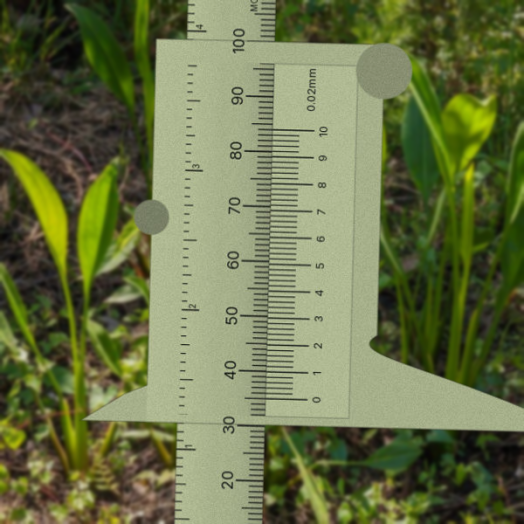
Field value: 35.0 mm
